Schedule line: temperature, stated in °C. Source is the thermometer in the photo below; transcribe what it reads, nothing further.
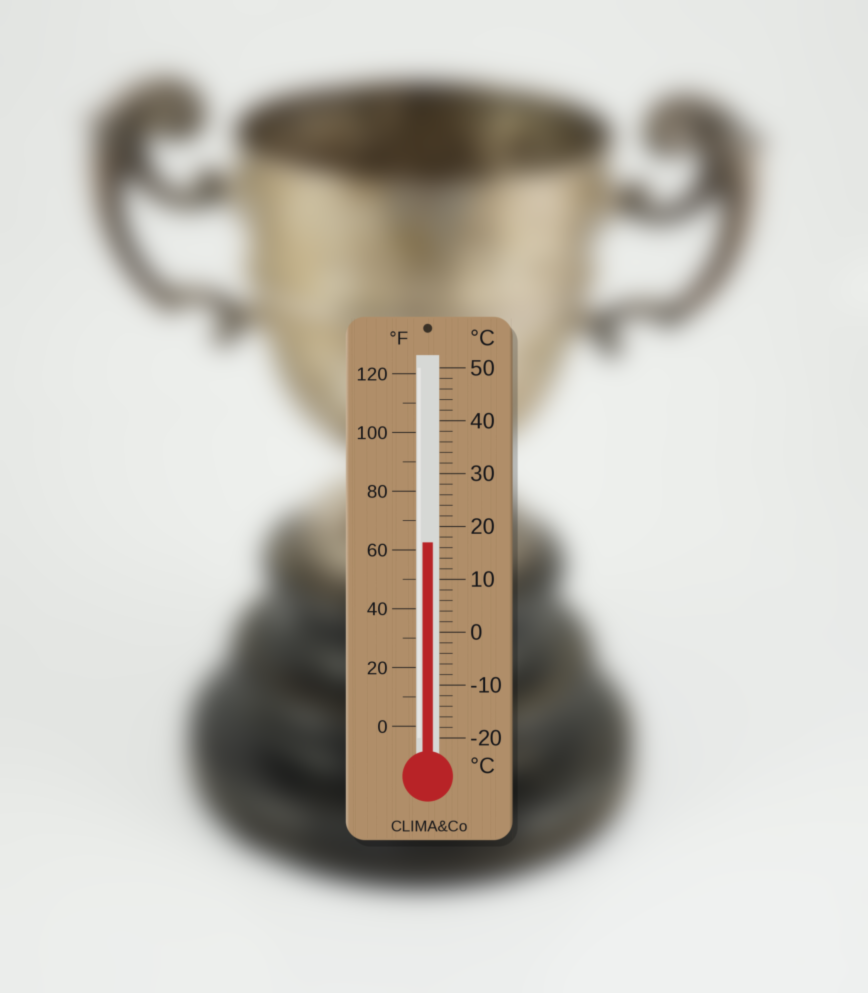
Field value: 17 °C
